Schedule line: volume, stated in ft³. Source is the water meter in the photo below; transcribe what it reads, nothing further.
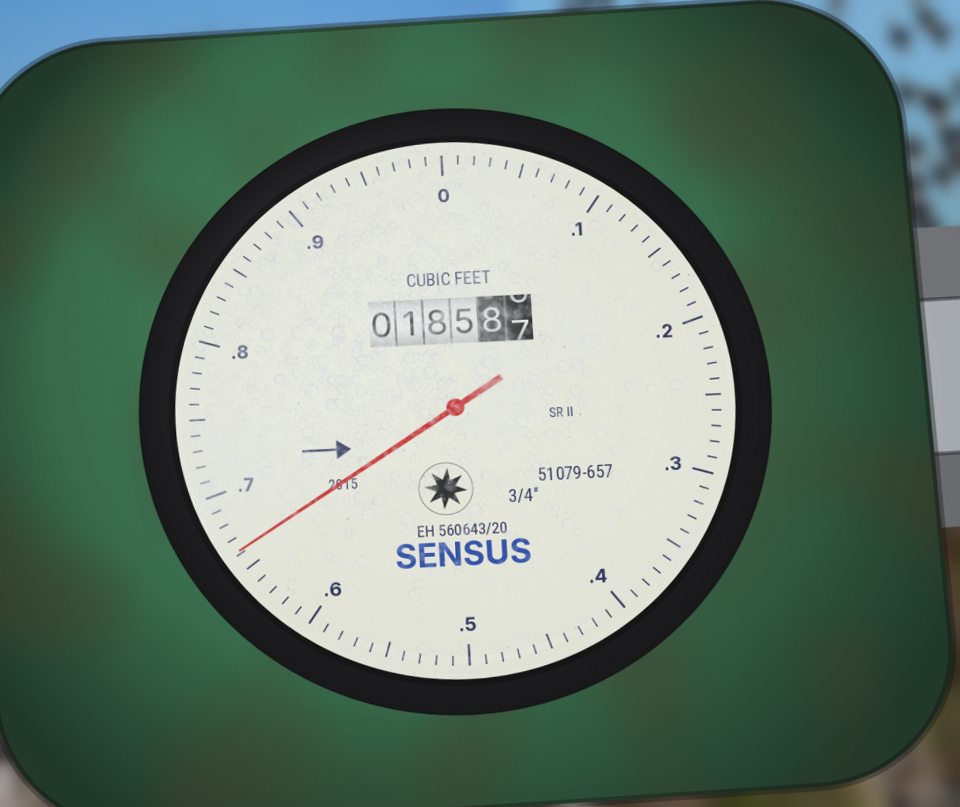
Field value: 18586.66 ft³
